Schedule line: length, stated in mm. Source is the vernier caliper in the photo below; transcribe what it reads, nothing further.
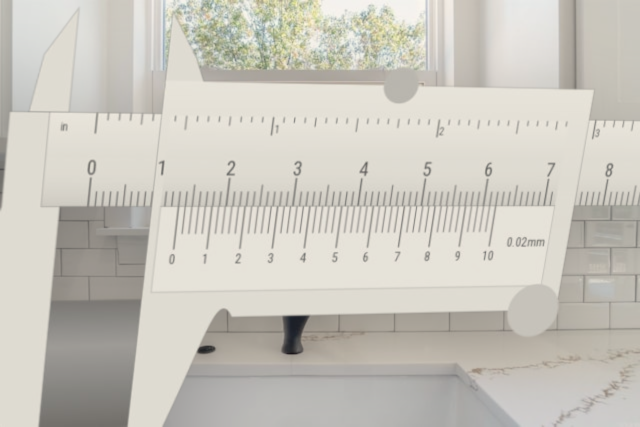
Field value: 13.0 mm
